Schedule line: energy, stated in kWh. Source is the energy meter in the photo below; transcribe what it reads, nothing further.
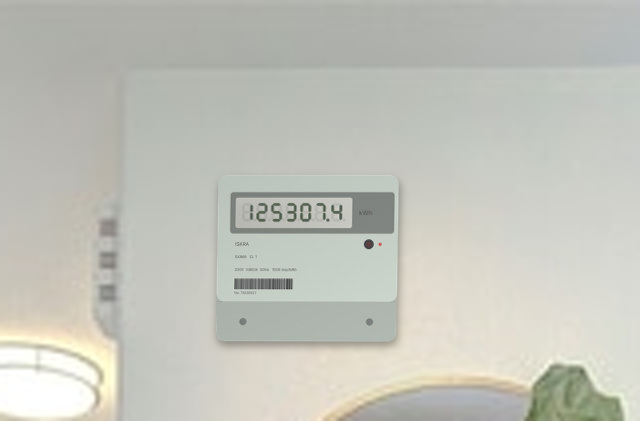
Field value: 125307.4 kWh
